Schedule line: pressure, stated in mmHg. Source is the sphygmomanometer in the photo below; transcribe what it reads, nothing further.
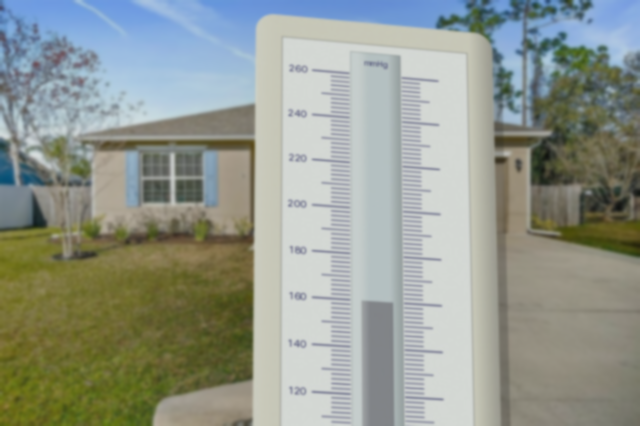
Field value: 160 mmHg
